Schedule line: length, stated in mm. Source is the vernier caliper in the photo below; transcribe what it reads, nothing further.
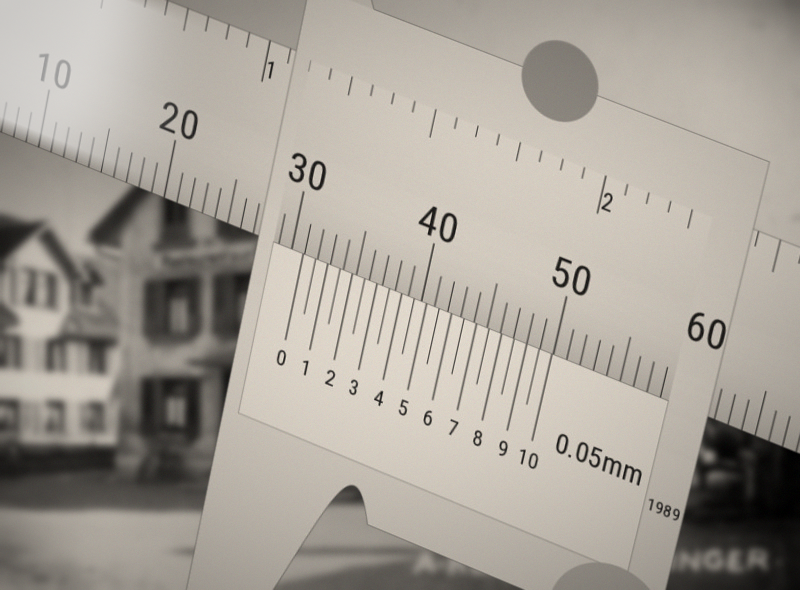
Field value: 30.9 mm
